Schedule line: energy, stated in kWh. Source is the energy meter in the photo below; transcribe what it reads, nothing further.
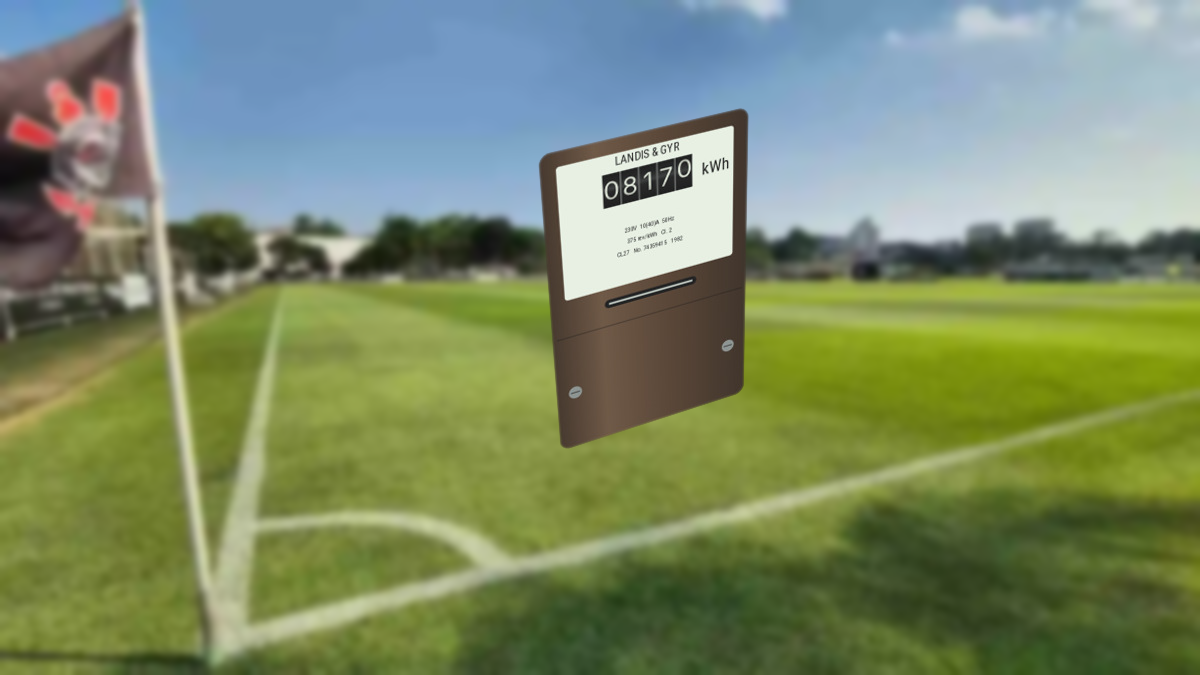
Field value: 8170 kWh
